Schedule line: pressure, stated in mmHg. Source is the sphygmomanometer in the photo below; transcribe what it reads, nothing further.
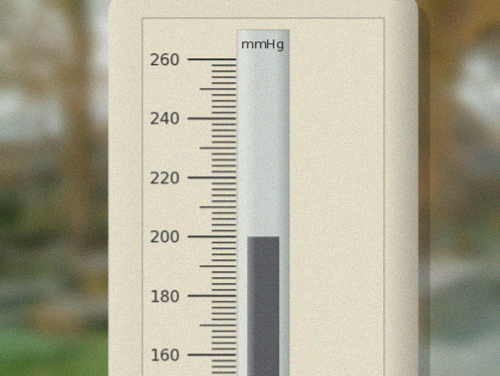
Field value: 200 mmHg
